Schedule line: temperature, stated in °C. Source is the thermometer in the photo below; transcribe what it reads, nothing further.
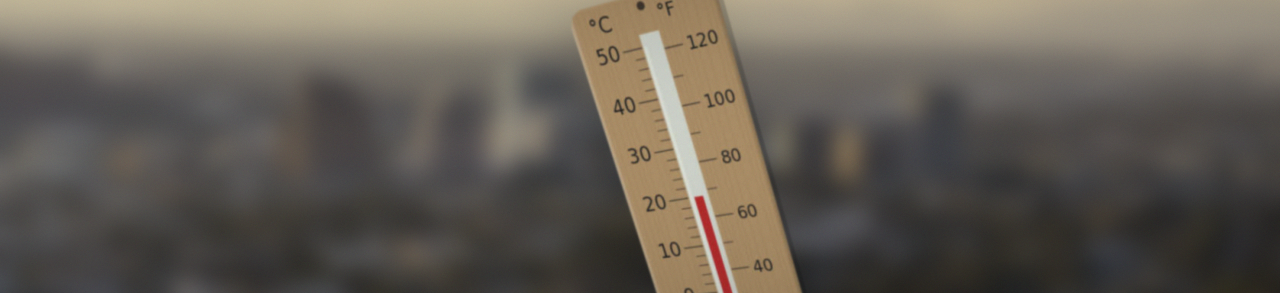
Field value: 20 °C
